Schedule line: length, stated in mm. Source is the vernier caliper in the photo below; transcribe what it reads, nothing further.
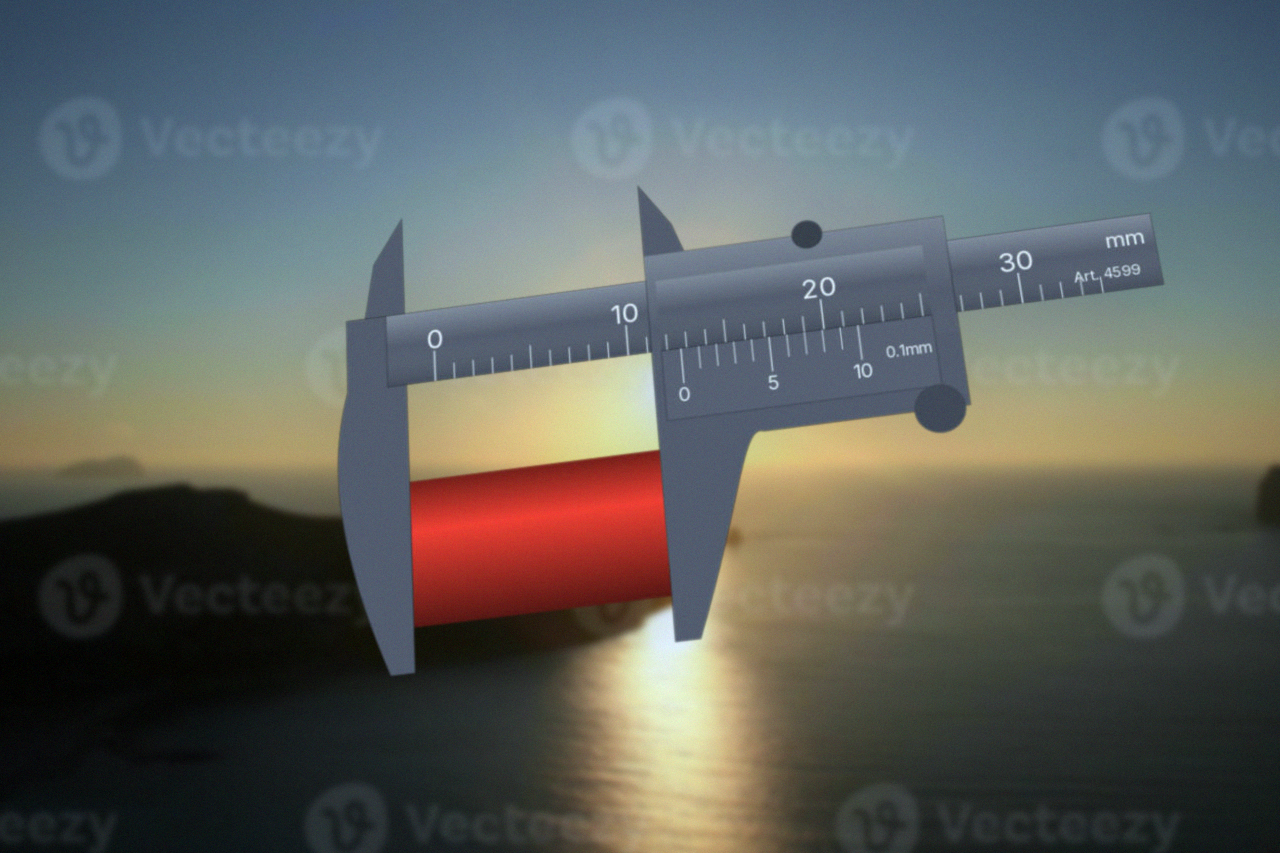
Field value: 12.7 mm
